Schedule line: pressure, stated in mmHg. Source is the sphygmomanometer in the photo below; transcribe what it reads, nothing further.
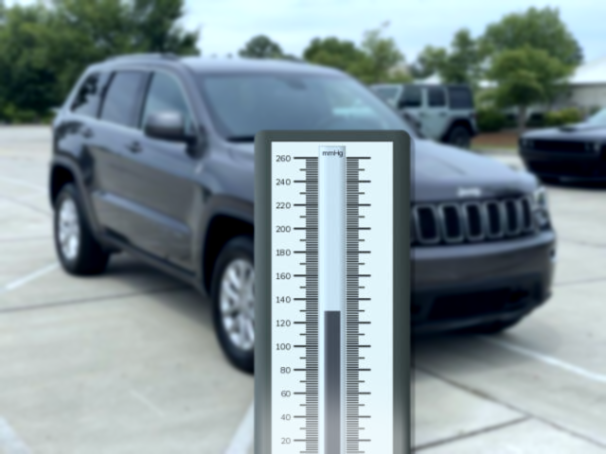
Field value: 130 mmHg
